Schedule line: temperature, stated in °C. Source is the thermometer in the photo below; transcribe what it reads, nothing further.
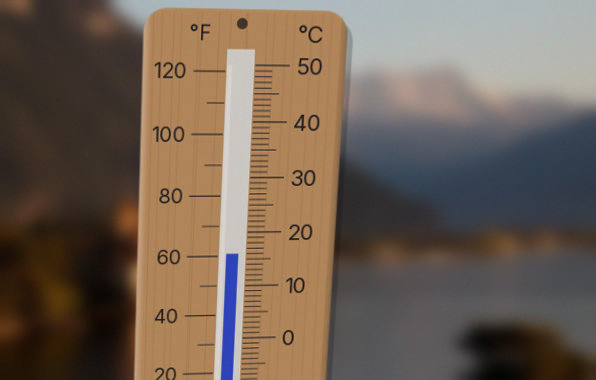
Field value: 16 °C
